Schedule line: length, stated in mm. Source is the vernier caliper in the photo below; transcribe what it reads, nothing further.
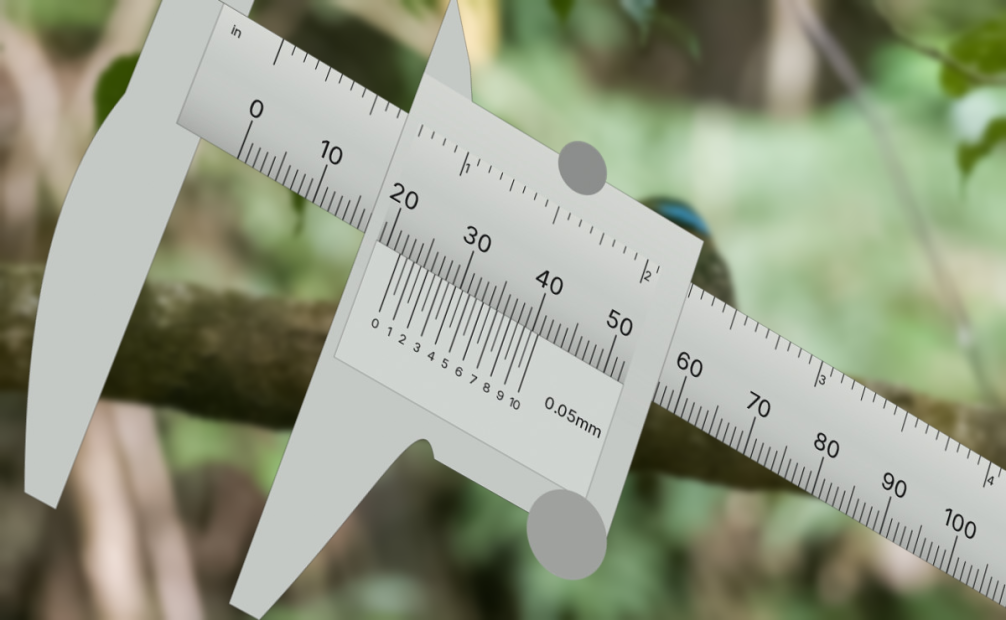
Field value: 21.8 mm
